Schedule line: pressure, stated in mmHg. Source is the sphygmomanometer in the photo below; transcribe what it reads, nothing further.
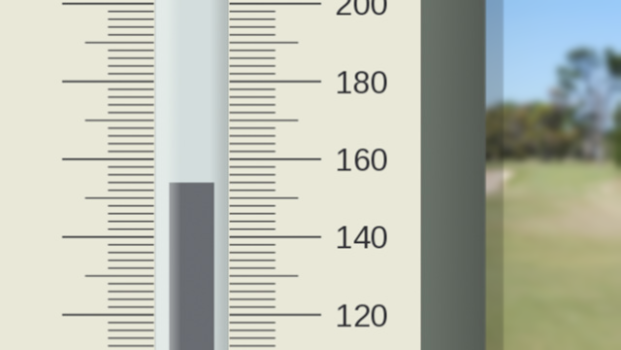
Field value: 154 mmHg
